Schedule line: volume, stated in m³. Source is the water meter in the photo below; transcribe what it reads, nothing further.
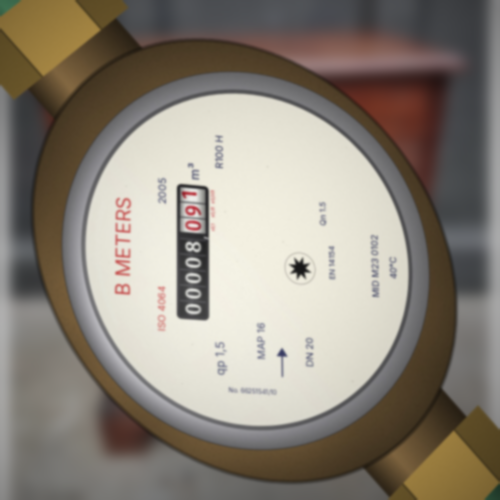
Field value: 8.091 m³
